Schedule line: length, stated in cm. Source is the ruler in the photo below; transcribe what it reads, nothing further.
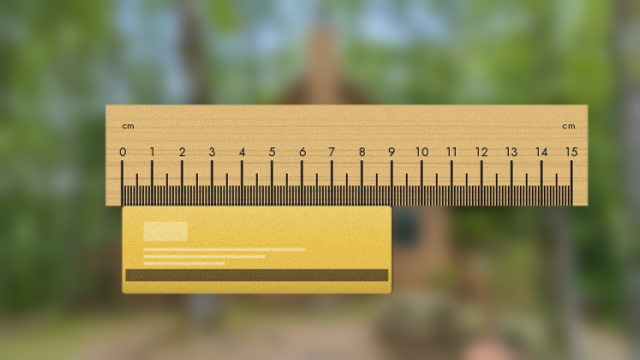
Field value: 9 cm
